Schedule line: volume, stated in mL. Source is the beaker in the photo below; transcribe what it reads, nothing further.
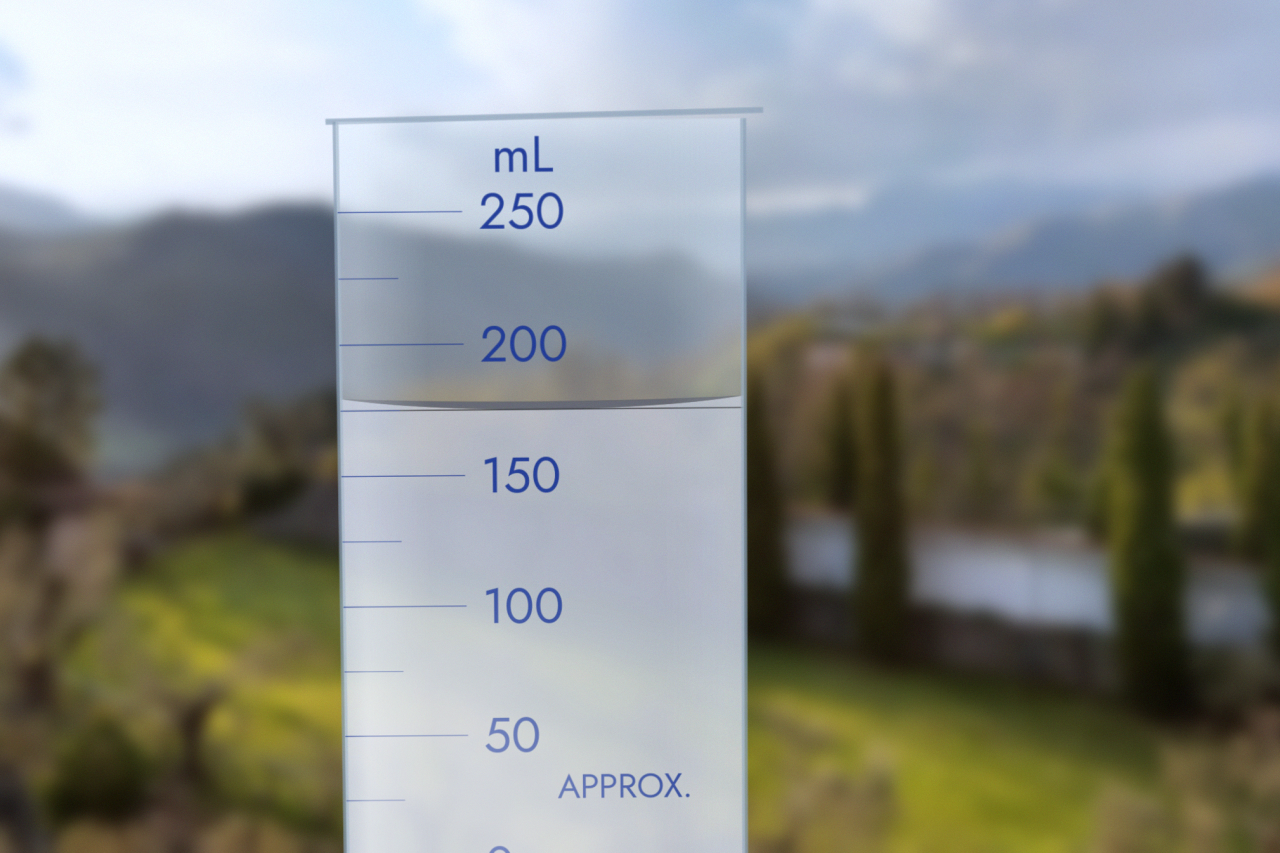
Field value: 175 mL
